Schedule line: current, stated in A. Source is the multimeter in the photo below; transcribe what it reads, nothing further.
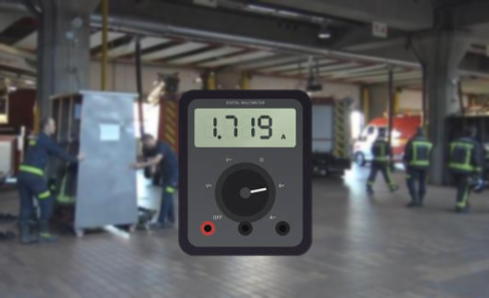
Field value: 1.719 A
